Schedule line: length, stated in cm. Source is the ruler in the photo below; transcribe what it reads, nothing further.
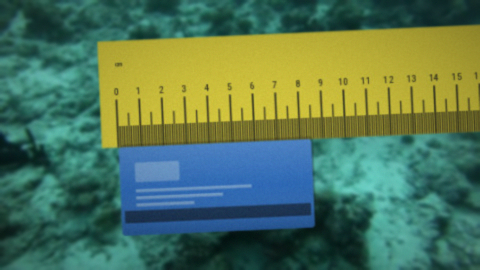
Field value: 8.5 cm
